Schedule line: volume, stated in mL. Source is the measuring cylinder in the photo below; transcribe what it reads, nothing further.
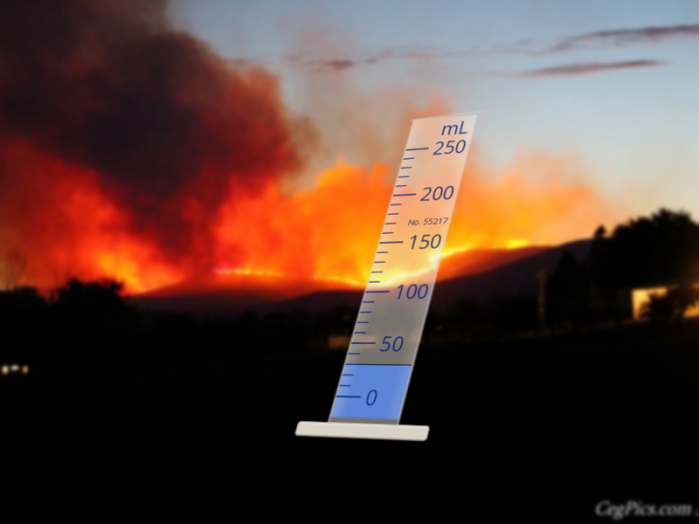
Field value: 30 mL
